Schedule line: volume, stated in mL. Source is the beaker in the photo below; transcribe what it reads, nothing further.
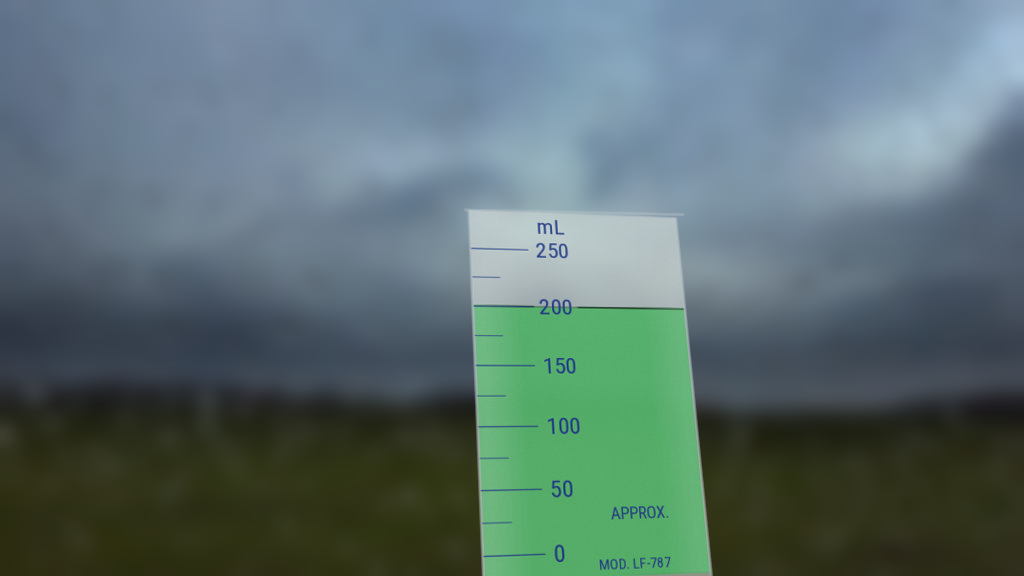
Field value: 200 mL
